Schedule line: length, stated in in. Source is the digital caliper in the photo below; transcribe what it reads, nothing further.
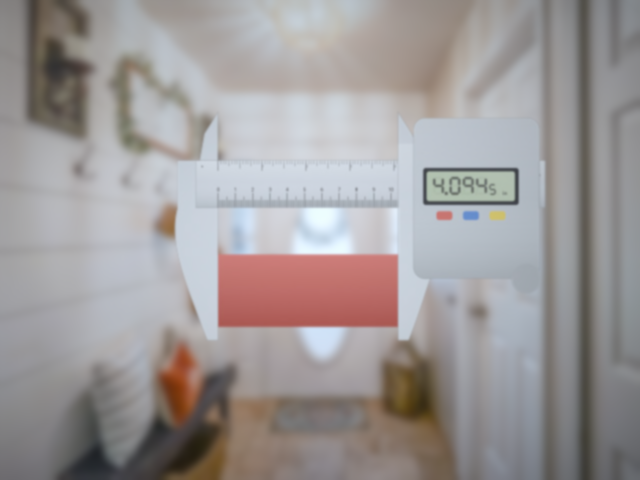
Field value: 4.0945 in
